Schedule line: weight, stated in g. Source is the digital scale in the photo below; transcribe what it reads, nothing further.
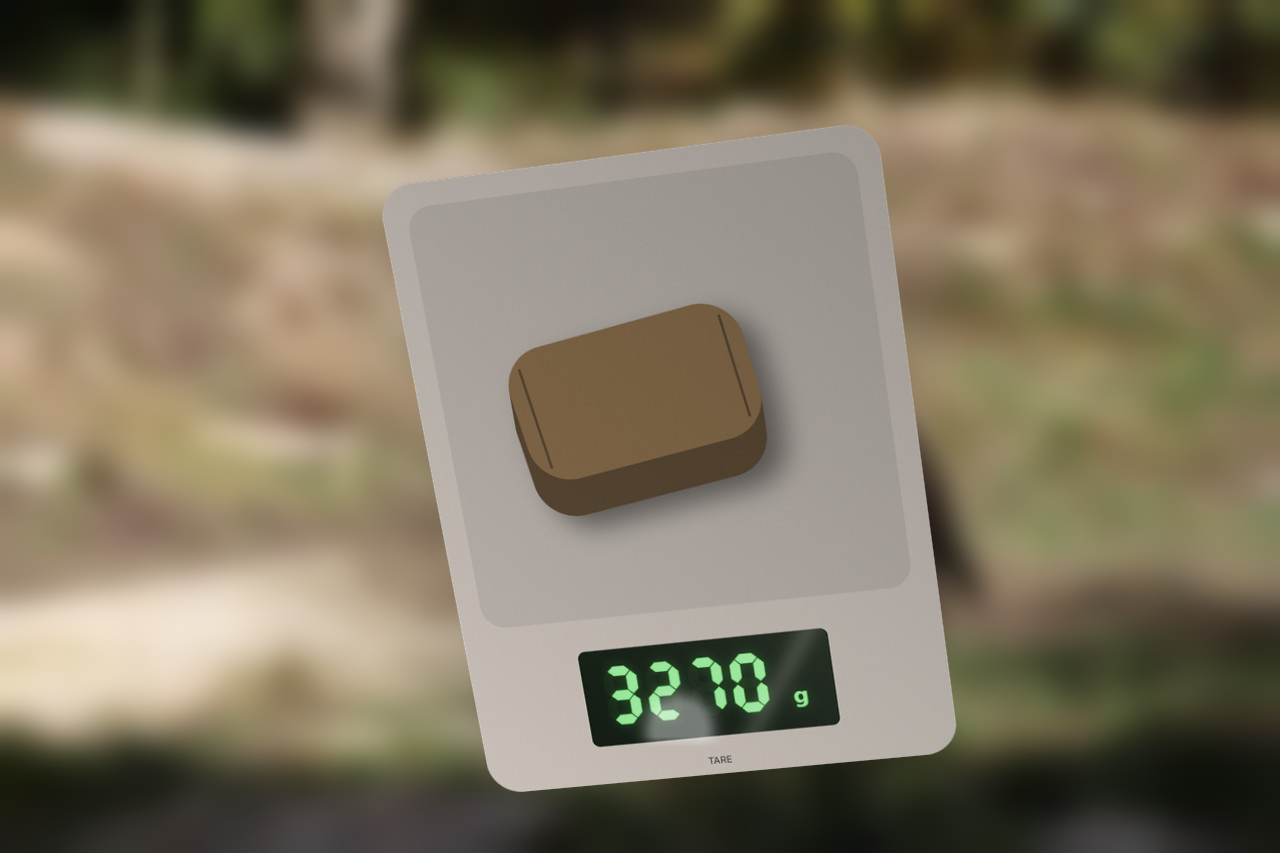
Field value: 3270 g
